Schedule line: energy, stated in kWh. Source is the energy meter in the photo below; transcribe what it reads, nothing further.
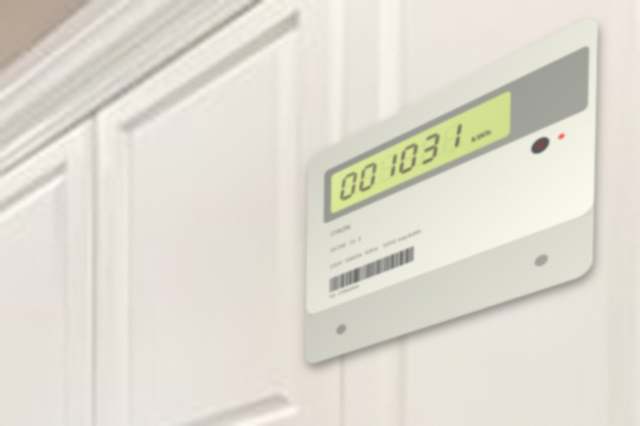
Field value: 1031 kWh
